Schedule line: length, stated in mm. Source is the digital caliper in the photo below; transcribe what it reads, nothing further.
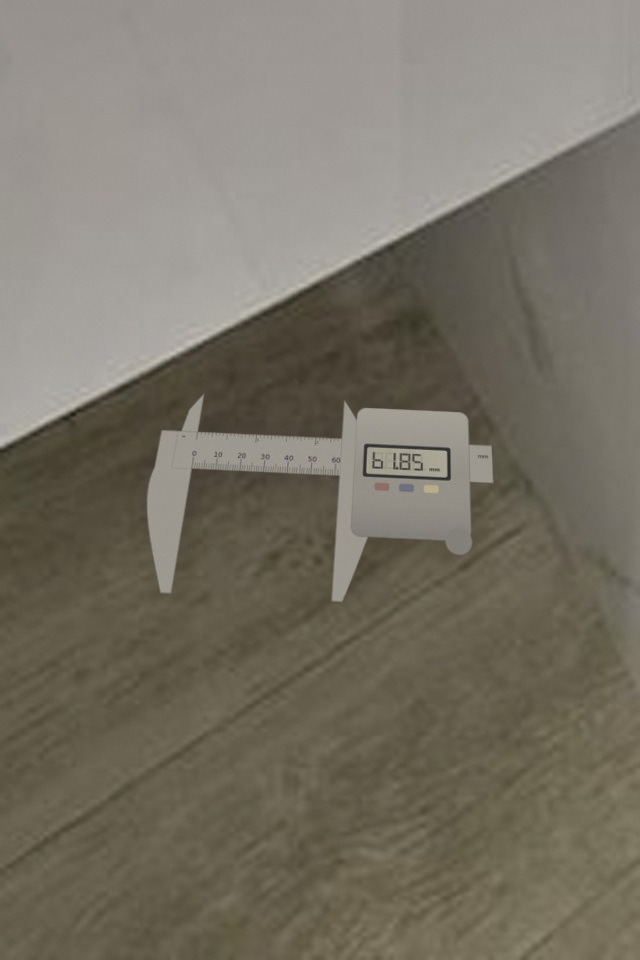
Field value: 61.85 mm
